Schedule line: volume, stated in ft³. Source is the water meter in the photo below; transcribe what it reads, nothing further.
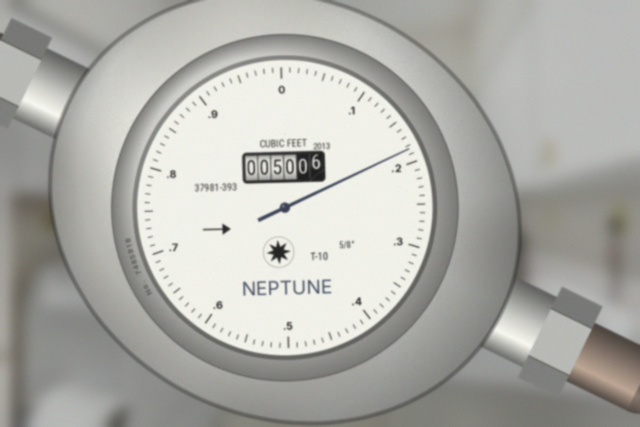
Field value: 5006.18 ft³
